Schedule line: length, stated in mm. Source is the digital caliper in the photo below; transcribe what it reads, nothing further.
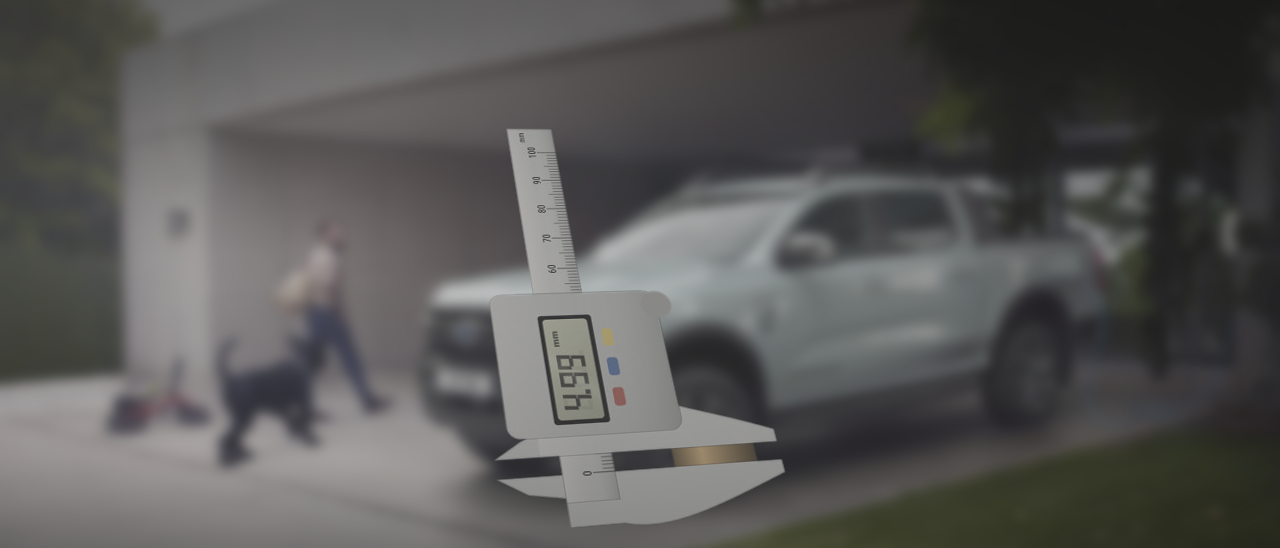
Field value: 4.99 mm
